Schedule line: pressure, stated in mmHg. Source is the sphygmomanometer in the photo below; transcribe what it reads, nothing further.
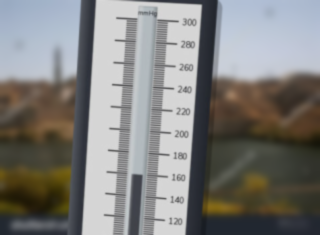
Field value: 160 mmHg
